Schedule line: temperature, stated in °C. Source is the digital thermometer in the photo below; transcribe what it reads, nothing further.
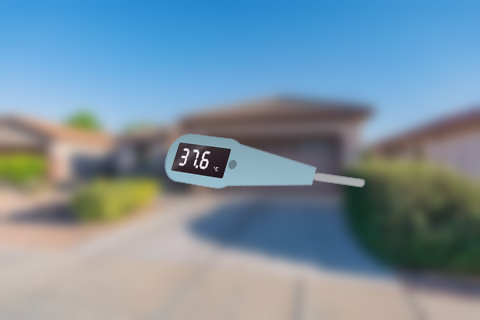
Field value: 37.6 °C
